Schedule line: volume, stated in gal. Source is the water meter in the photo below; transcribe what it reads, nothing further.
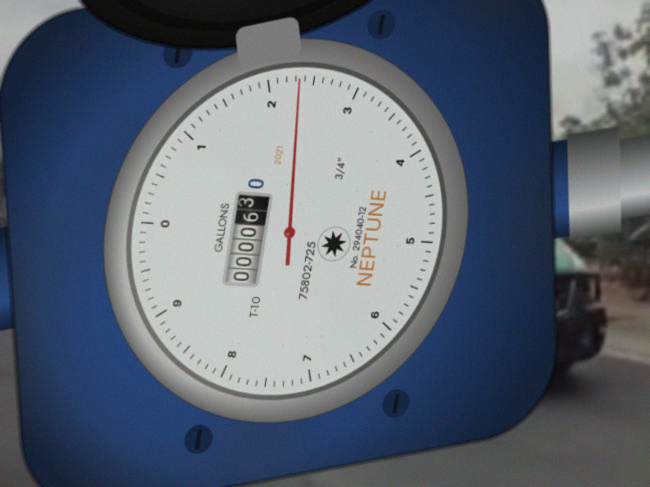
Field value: 632.3 gal
